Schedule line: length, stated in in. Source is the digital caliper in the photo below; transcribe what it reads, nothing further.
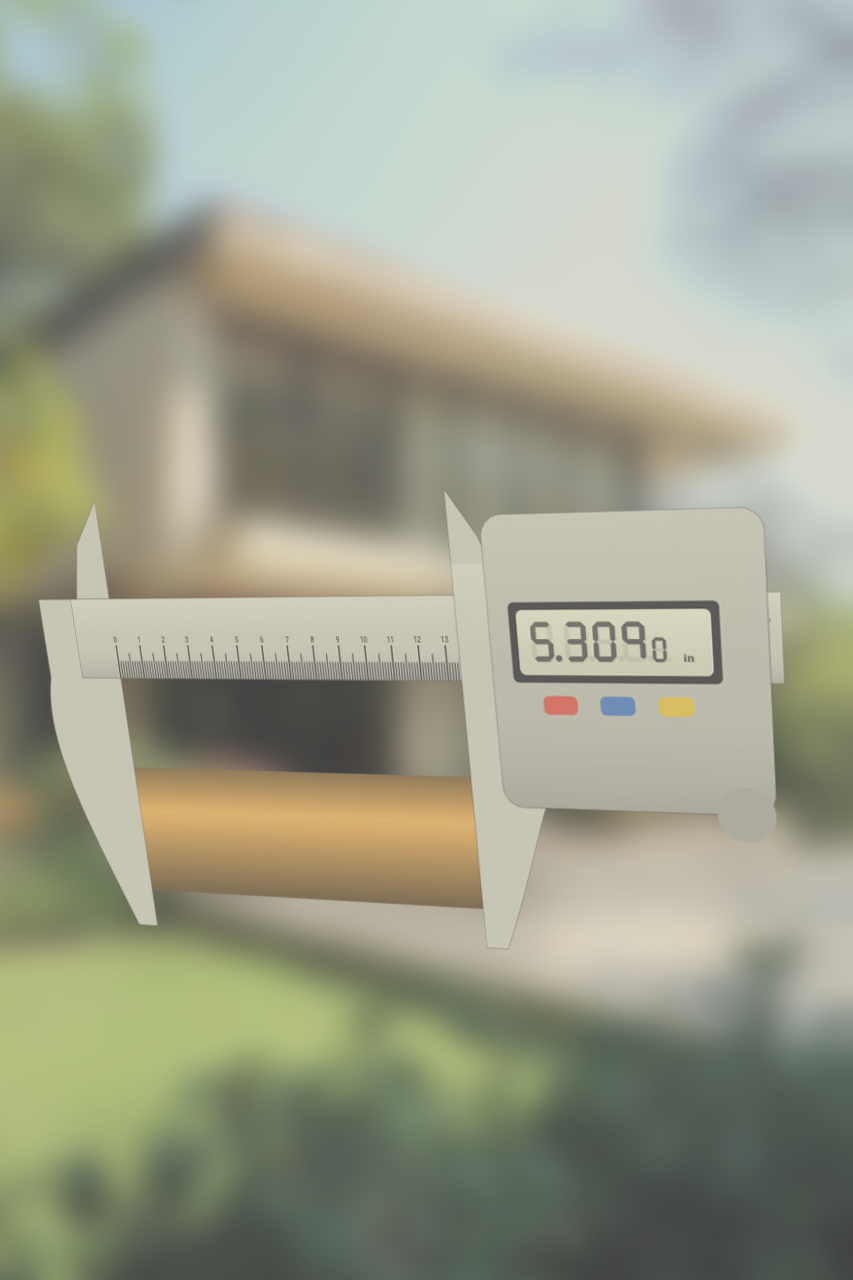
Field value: 5.3090 in
